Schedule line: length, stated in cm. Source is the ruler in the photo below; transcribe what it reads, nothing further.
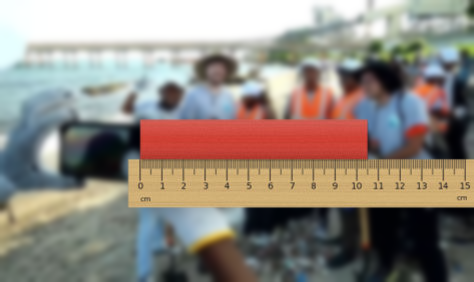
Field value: 10.5 cm
